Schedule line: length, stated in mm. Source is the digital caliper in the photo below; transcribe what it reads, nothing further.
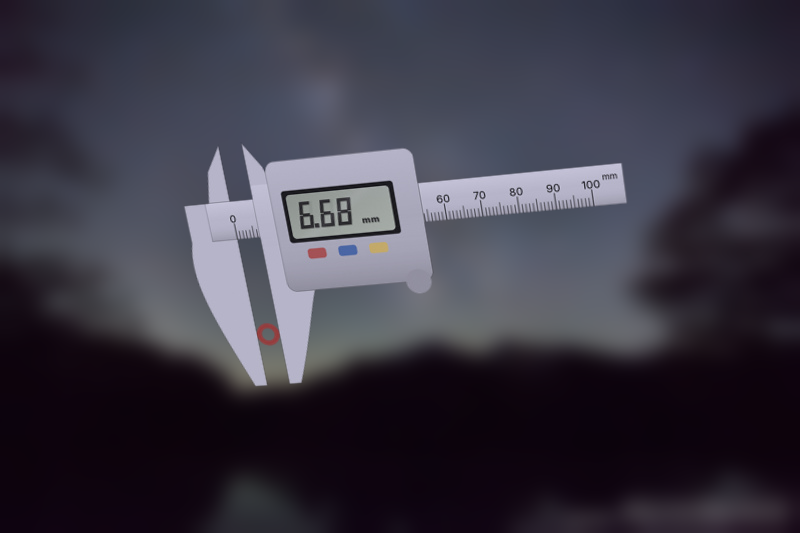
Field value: 6.68 mm
